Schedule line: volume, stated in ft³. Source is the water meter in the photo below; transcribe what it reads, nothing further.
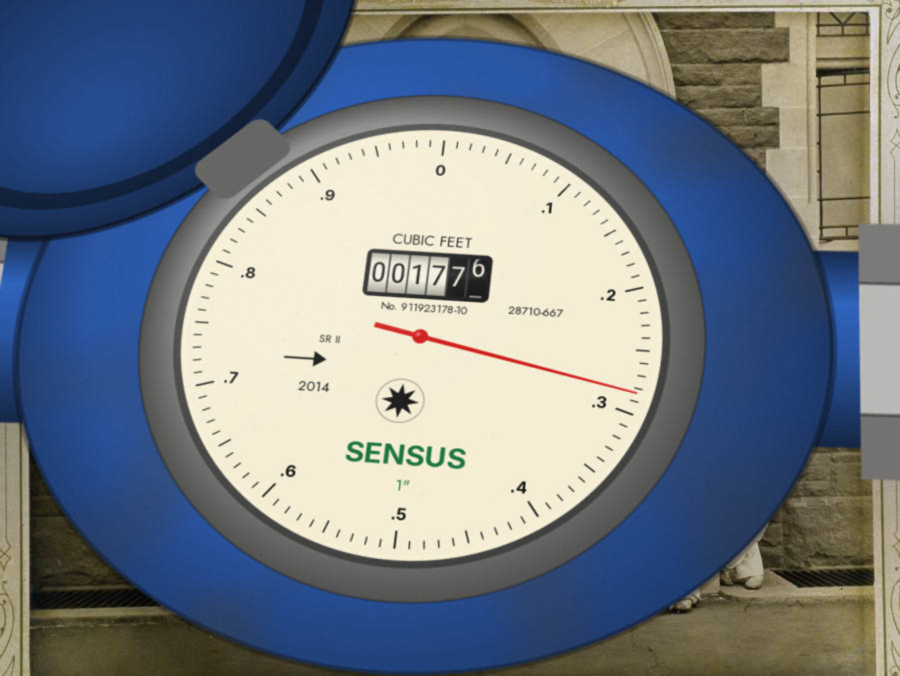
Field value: 1776.28 ft³
